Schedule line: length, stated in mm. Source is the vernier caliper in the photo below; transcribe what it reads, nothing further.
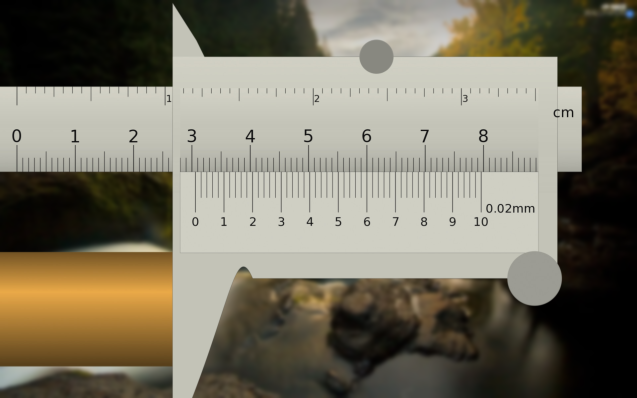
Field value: 30.6 mm
